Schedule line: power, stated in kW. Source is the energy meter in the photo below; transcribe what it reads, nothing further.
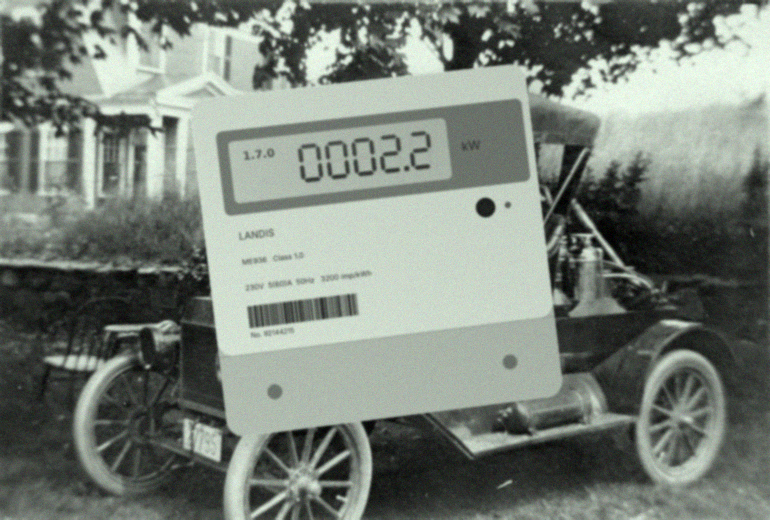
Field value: 2.2 kW
